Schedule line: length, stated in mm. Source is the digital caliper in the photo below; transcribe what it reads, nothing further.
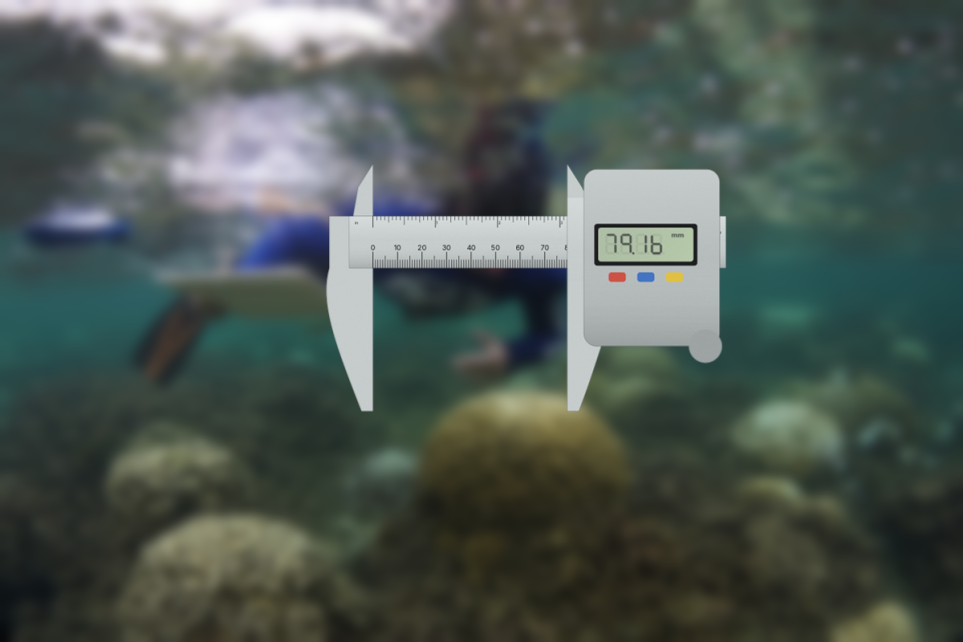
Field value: 79.16 mm
